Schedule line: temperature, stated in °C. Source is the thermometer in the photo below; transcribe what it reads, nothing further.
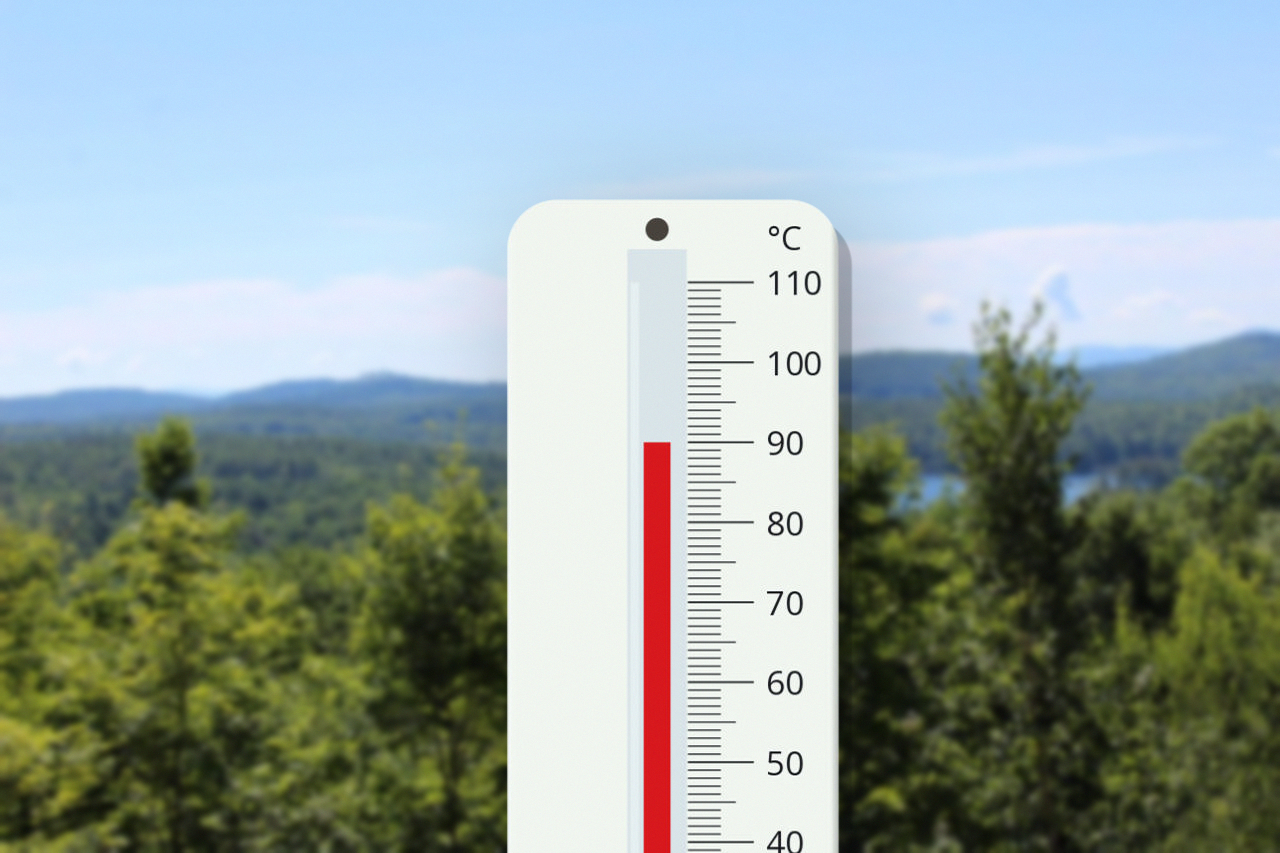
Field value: 90 °C
